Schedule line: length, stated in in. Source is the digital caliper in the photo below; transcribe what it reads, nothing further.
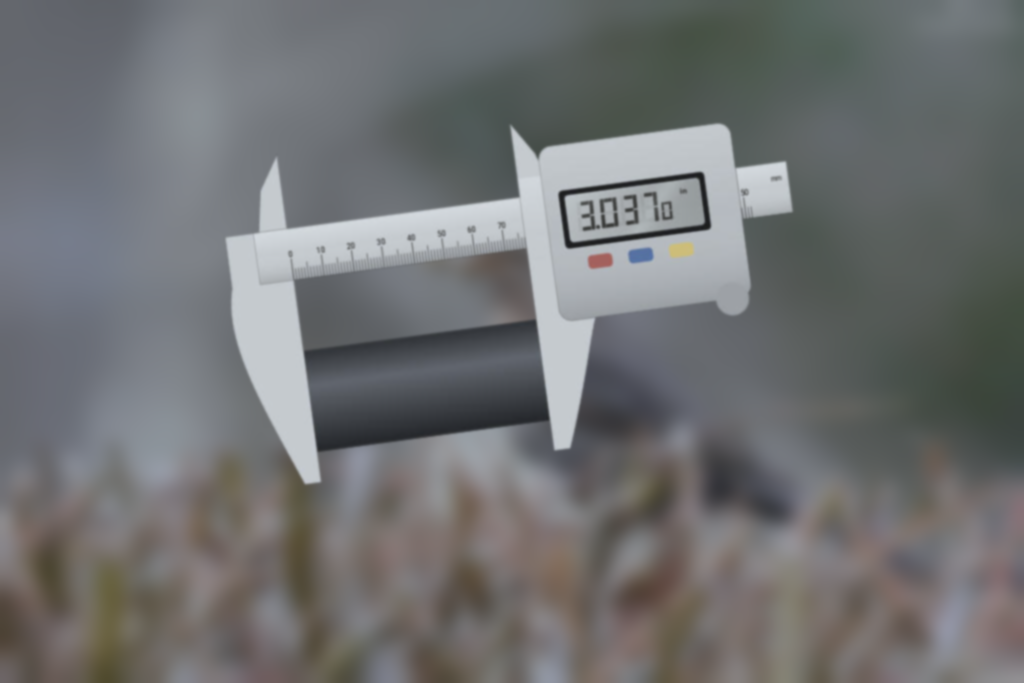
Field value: 3.0370 in
